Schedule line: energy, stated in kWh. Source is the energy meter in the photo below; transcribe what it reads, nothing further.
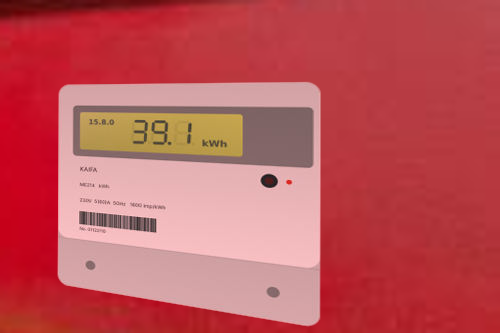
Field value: 39.1 kWh
